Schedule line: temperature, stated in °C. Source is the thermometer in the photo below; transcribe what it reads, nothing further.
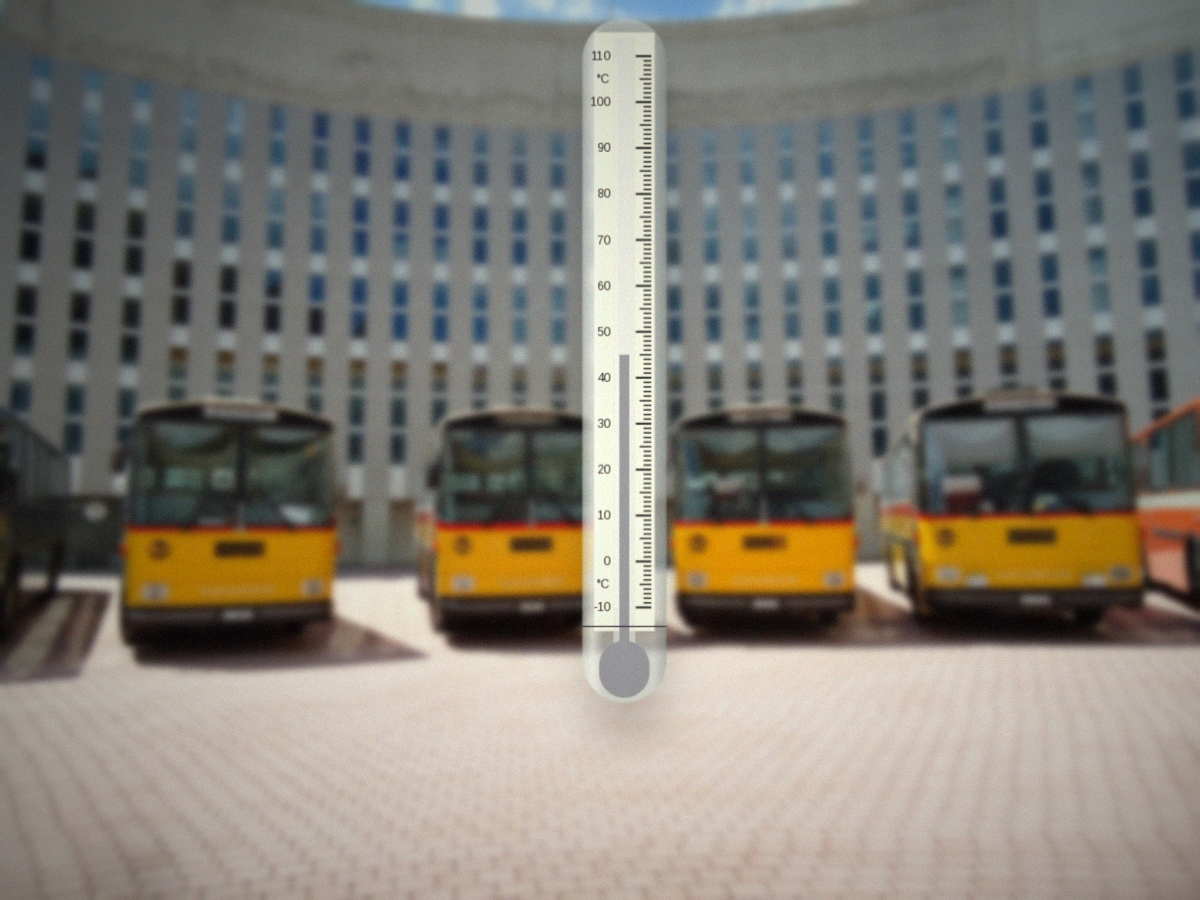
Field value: 45 °C
